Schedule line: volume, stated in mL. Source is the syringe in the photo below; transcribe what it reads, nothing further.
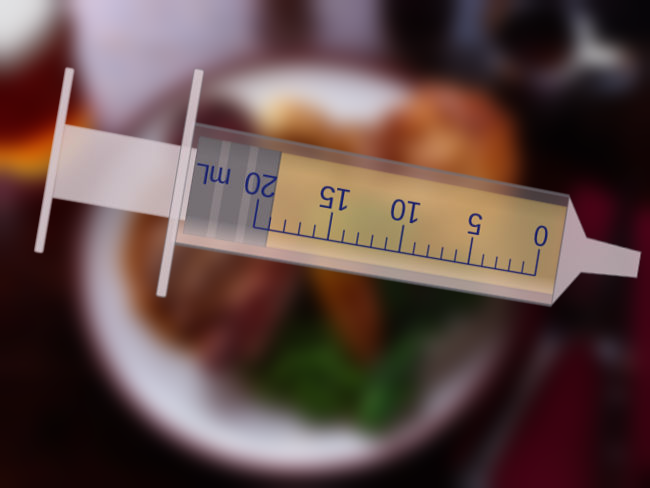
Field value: 19 mL
